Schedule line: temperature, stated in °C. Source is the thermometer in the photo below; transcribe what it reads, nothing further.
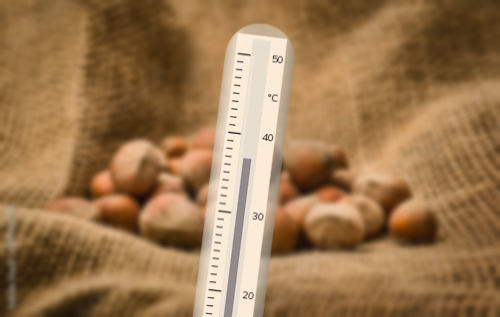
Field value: 37 °C
